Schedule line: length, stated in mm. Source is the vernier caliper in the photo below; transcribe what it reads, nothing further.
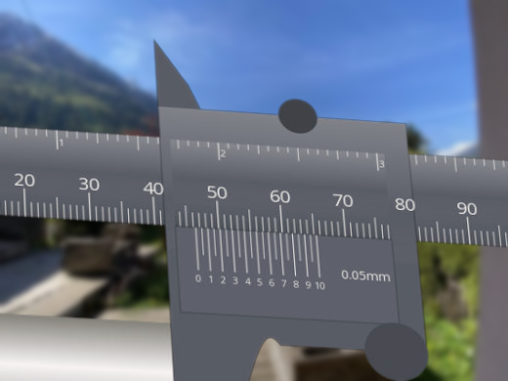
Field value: 46.4 mm
